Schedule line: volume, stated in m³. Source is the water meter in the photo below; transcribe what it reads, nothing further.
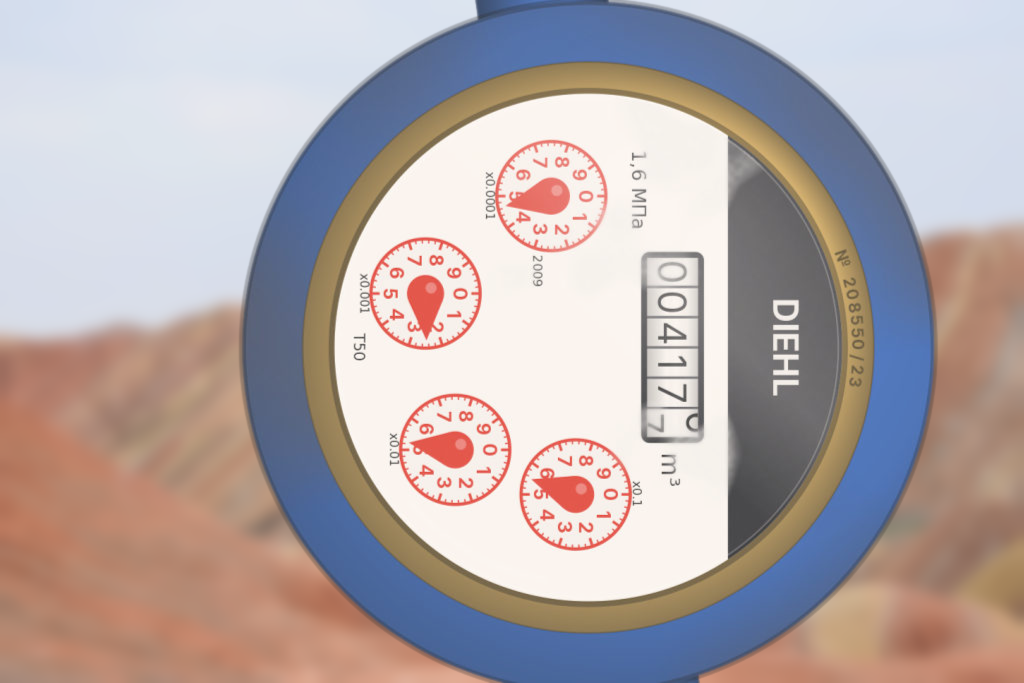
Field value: 4176.5524 m³
